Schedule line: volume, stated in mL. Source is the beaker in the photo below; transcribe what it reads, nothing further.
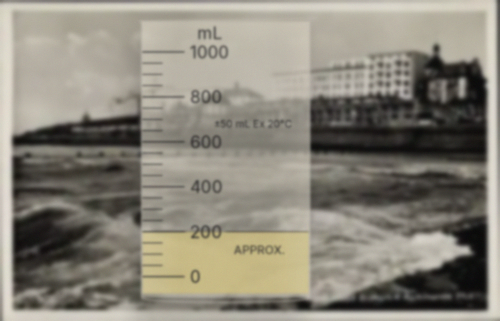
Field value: 200 mL
